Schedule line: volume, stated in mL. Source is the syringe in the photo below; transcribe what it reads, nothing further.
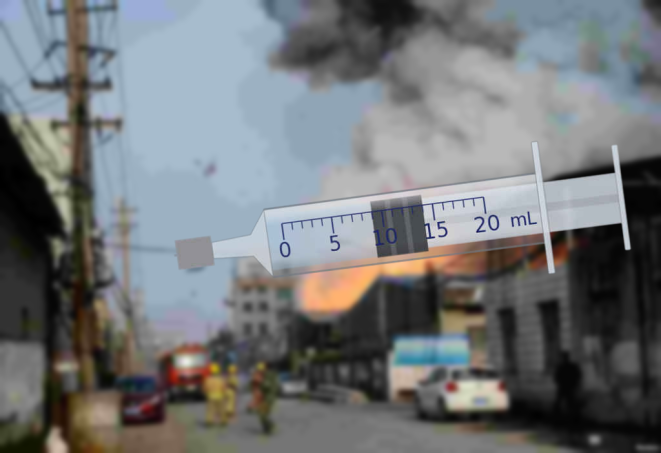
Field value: 9 mL
